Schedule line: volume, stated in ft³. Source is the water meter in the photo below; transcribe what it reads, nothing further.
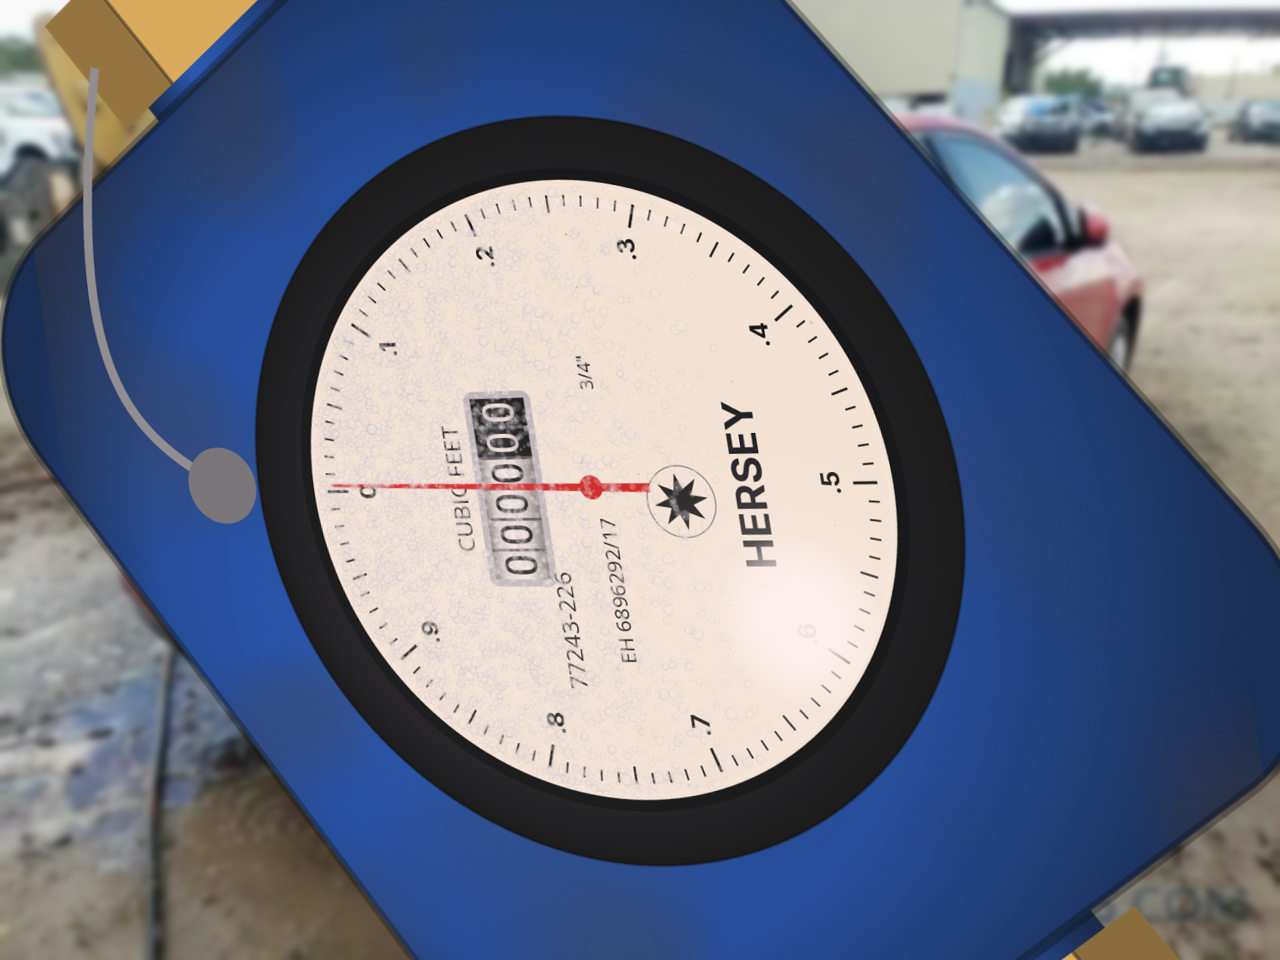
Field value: 0.00 ft³
